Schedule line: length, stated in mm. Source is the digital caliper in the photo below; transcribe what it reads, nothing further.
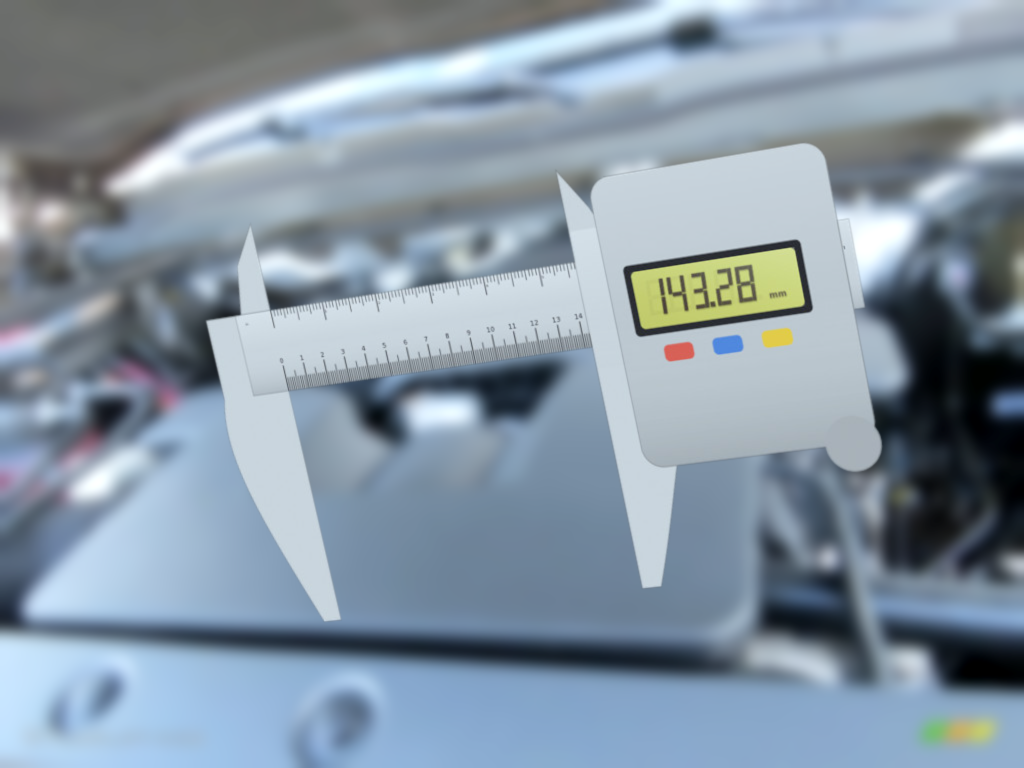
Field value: 143.28 mm
